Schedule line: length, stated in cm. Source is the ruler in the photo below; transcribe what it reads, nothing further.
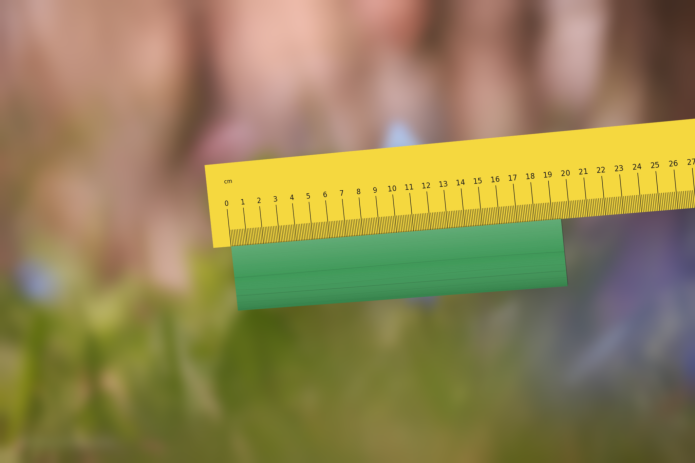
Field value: 19.5 cm
